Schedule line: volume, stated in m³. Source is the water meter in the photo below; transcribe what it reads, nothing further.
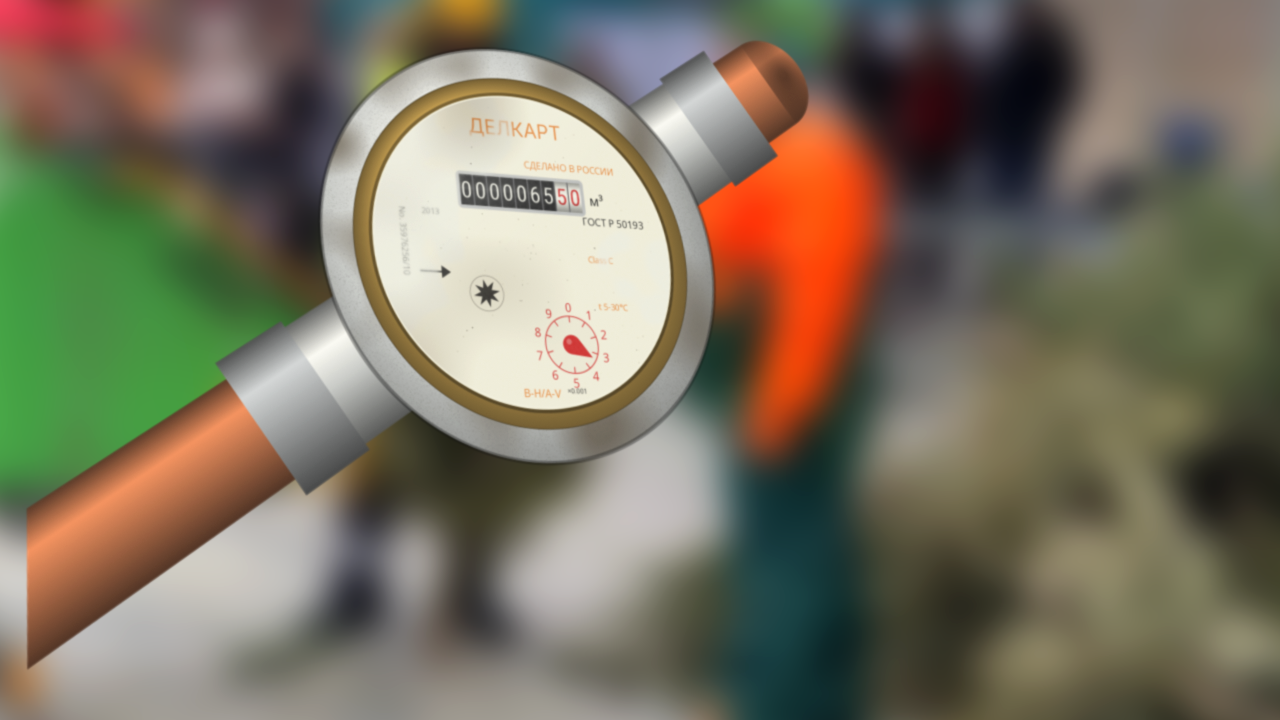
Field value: 65.503 m³
